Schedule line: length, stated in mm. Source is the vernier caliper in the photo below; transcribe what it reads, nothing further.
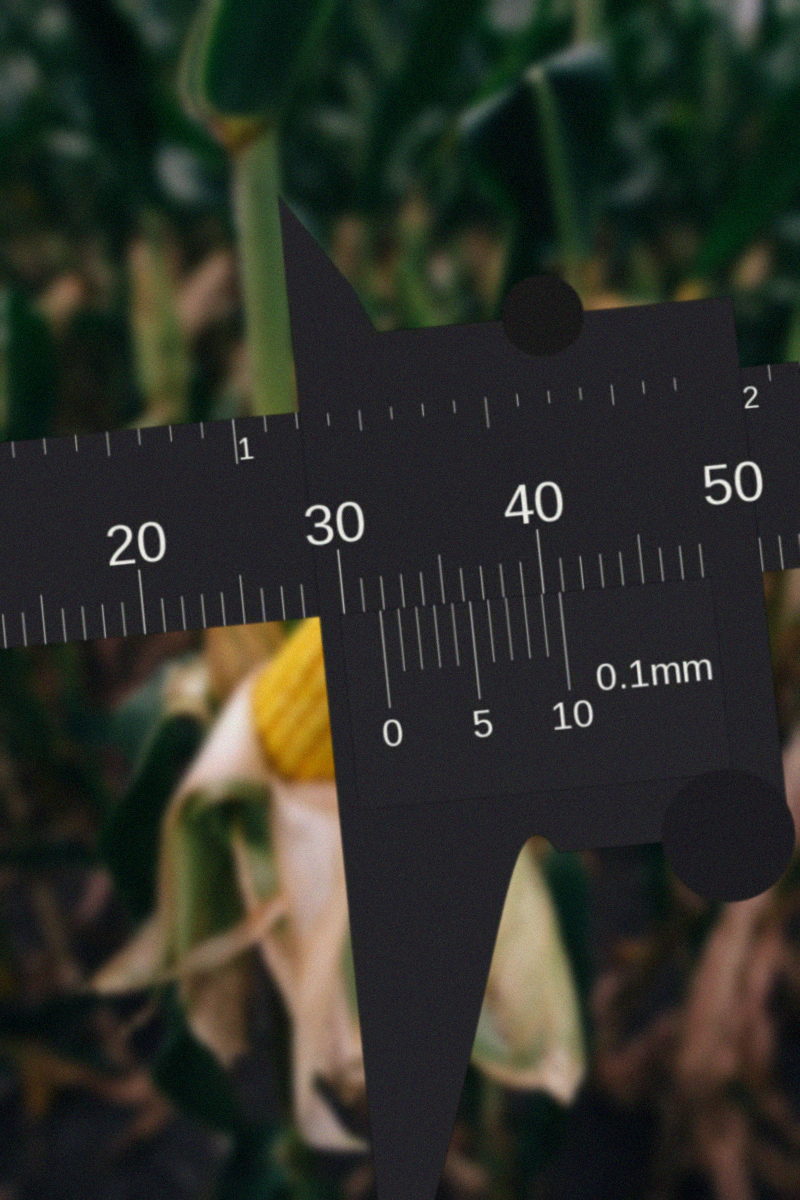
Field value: 31.8 mm
